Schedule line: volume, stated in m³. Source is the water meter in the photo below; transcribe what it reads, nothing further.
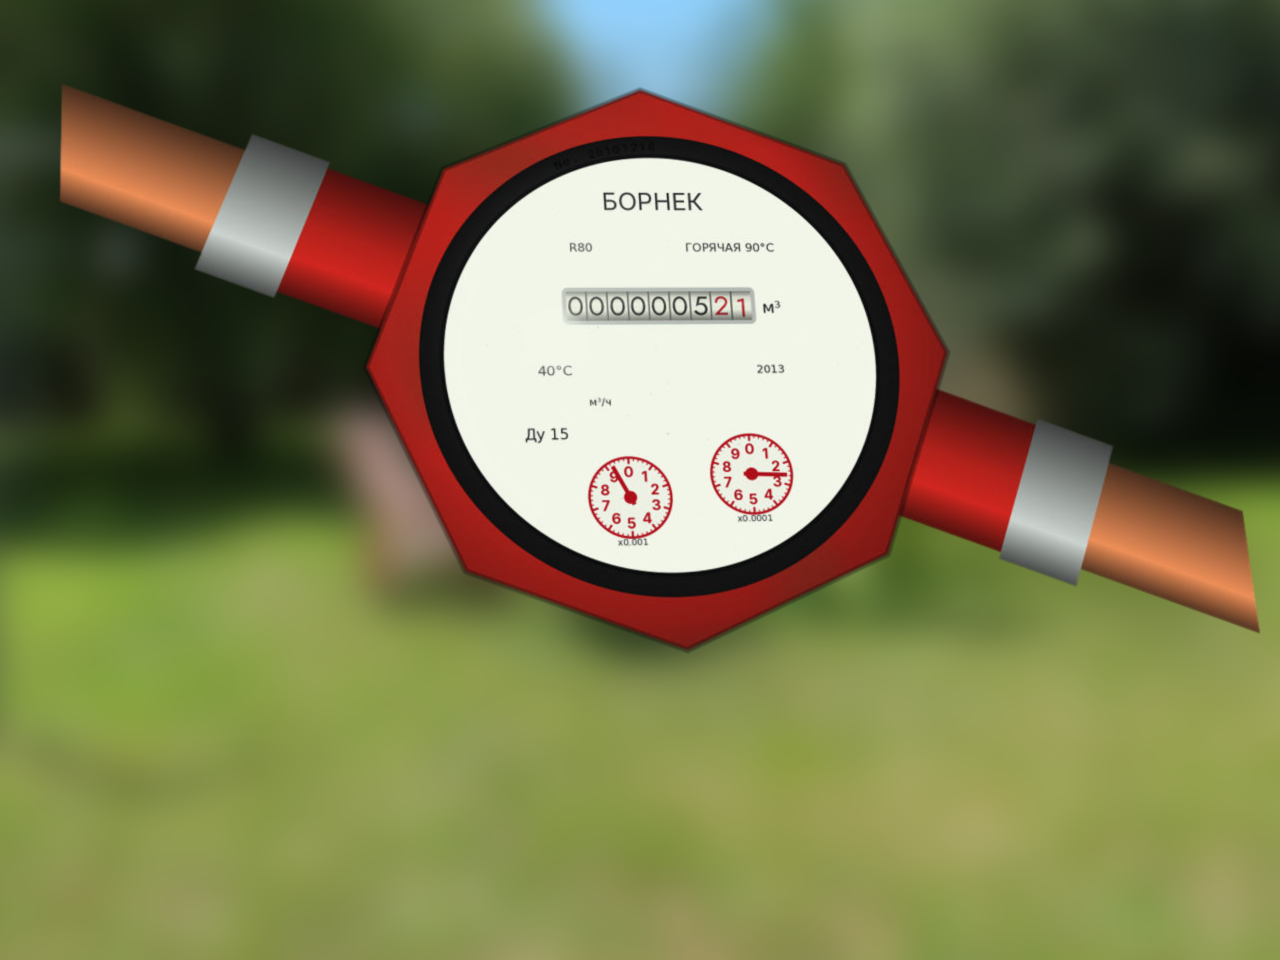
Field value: 5.2092 m³
